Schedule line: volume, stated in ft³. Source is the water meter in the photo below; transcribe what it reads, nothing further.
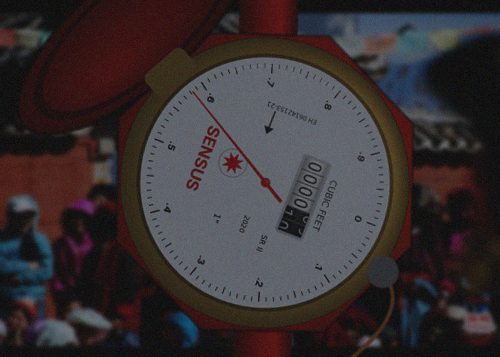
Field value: 9.58 ft³
